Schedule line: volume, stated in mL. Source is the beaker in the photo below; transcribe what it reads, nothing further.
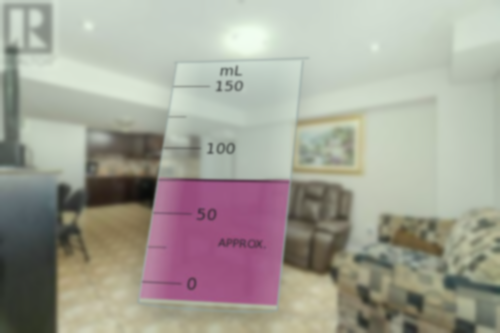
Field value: 75 mL
